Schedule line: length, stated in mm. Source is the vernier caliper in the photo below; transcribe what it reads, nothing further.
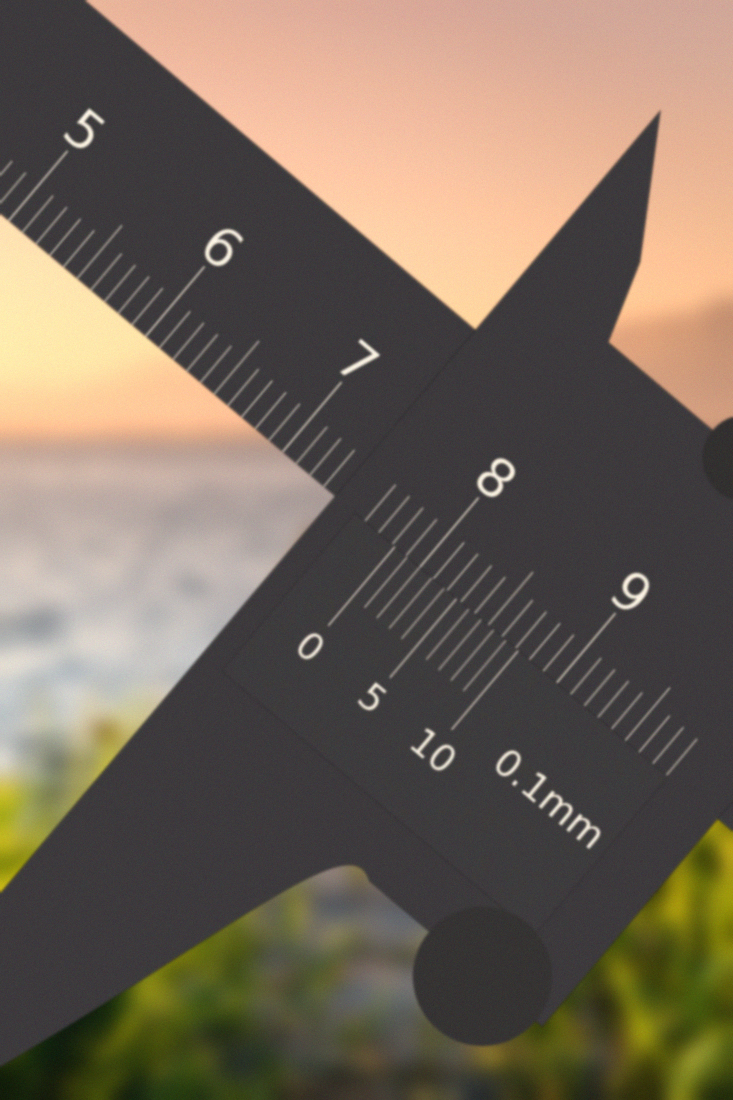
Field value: 78.2 mm
